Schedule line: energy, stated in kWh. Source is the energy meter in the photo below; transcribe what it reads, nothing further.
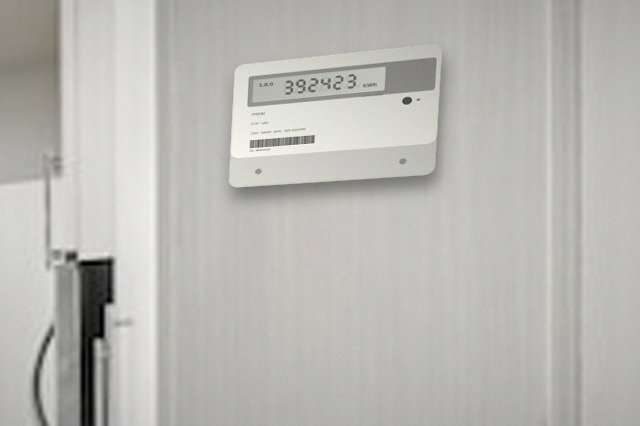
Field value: 392423 kWh
